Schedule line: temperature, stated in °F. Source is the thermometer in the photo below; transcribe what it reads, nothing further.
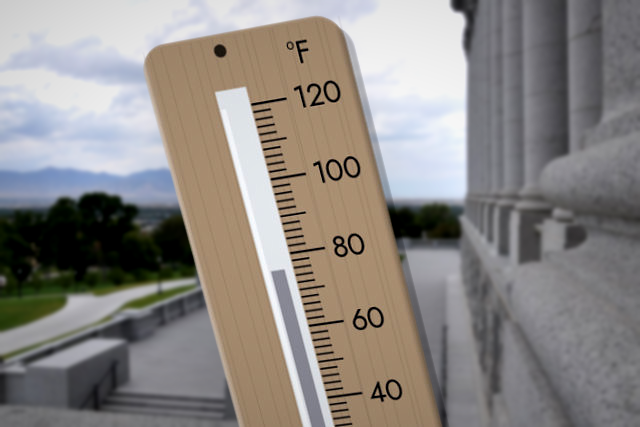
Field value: 76 °F
